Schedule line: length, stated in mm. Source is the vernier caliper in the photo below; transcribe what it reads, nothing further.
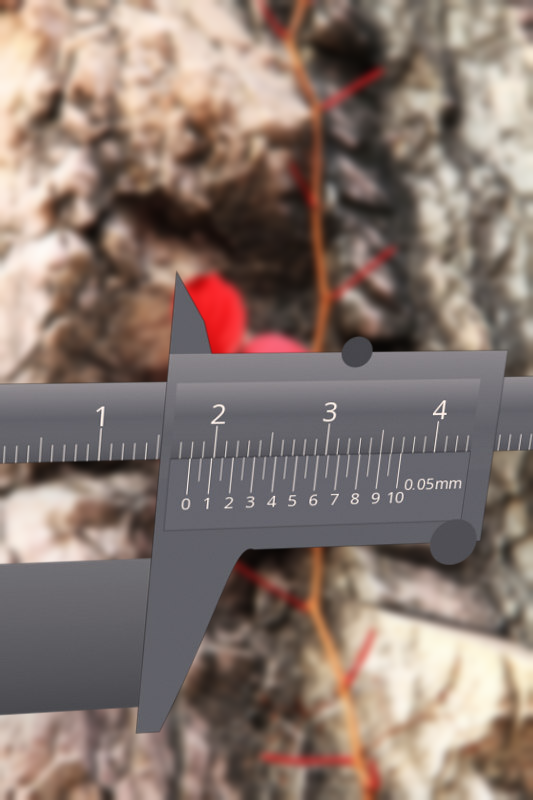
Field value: 17.9 mm
